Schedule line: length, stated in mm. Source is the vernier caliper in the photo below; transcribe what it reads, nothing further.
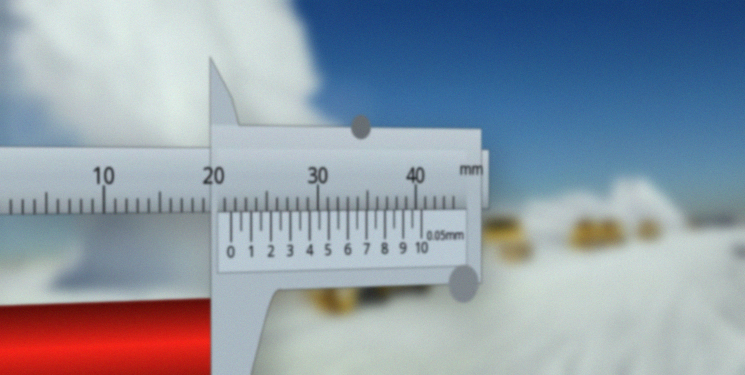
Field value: 21.6 mm
